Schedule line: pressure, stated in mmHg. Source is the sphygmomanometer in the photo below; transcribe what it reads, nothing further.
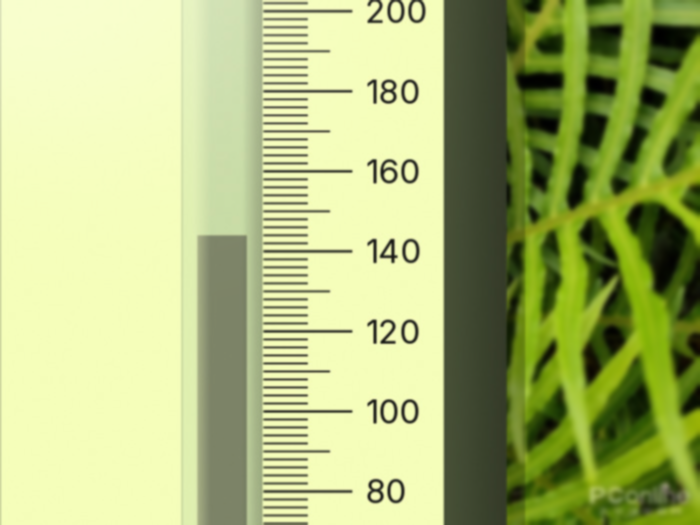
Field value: 144 mmHg
